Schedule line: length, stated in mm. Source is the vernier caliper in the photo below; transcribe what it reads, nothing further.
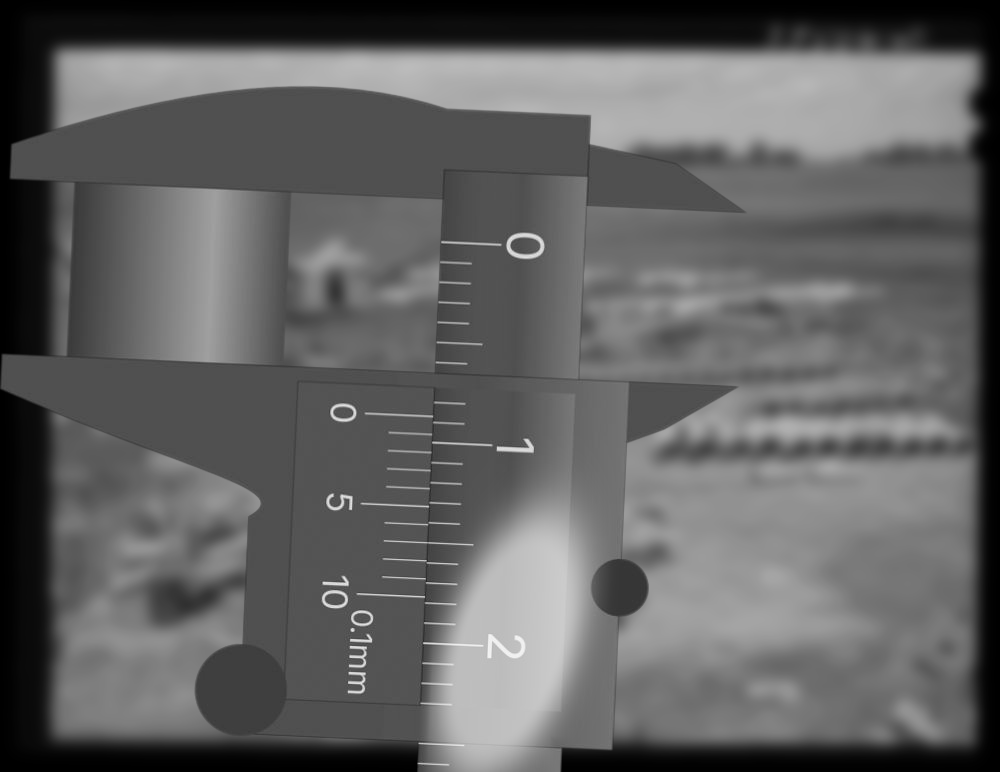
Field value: 8.7 mm
